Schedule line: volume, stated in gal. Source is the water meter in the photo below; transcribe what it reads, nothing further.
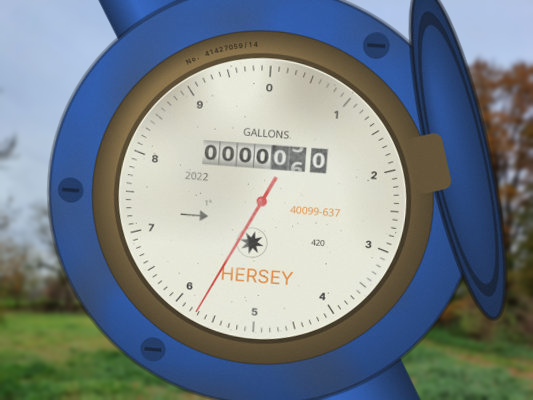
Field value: 55.7 gal
